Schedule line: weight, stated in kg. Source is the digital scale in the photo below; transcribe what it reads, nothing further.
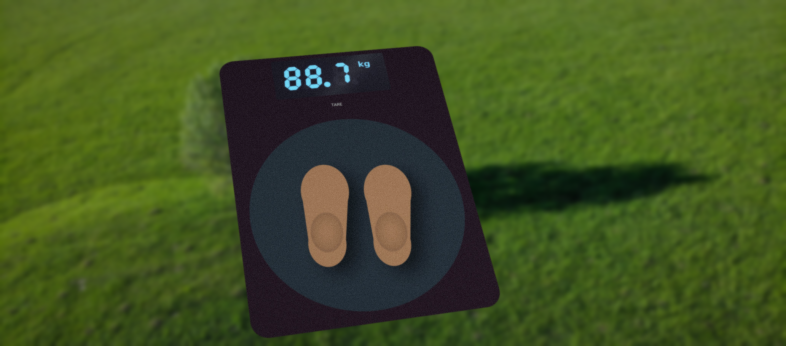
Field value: 88.7 kg
